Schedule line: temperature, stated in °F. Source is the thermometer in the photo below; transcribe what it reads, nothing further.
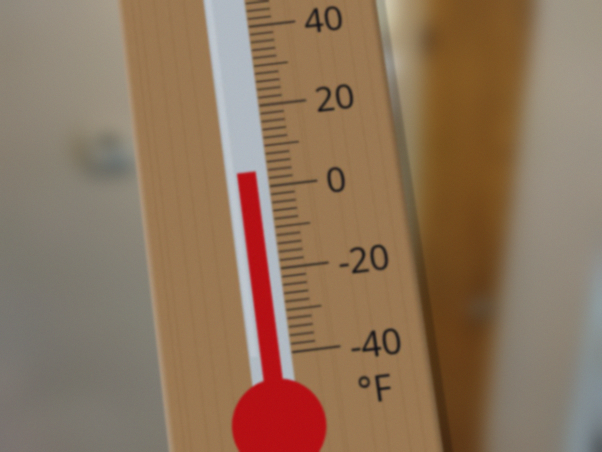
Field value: 4 °F
